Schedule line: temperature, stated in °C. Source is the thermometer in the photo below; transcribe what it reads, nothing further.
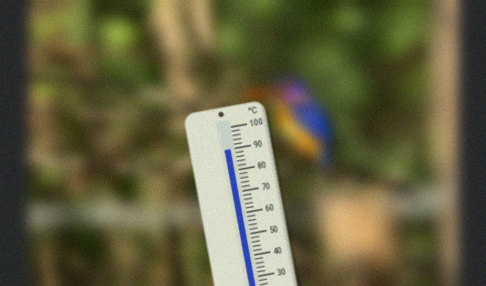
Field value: 90 °C
